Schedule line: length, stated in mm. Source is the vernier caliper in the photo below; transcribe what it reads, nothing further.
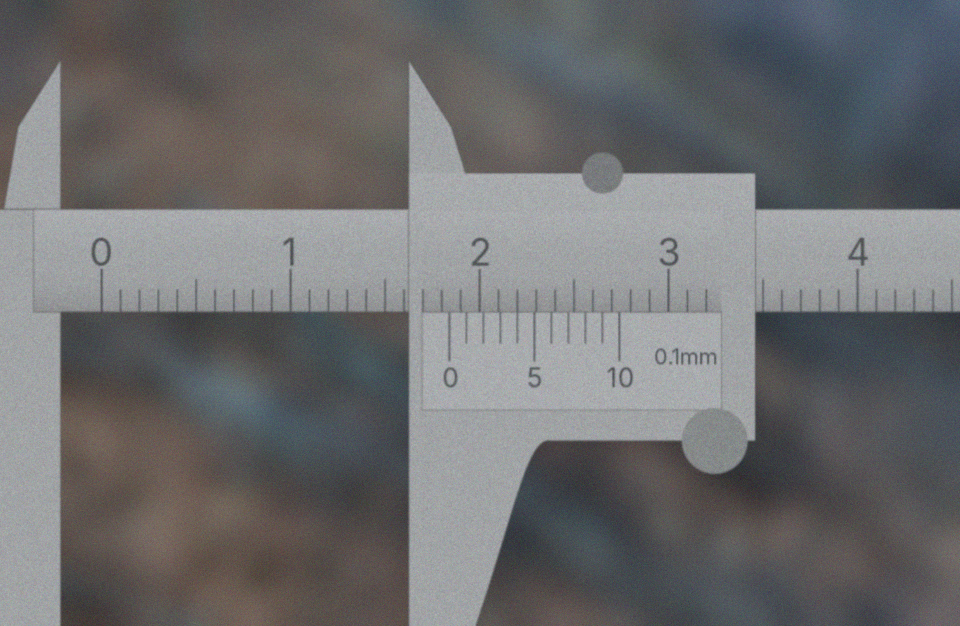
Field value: 18.4 mm
